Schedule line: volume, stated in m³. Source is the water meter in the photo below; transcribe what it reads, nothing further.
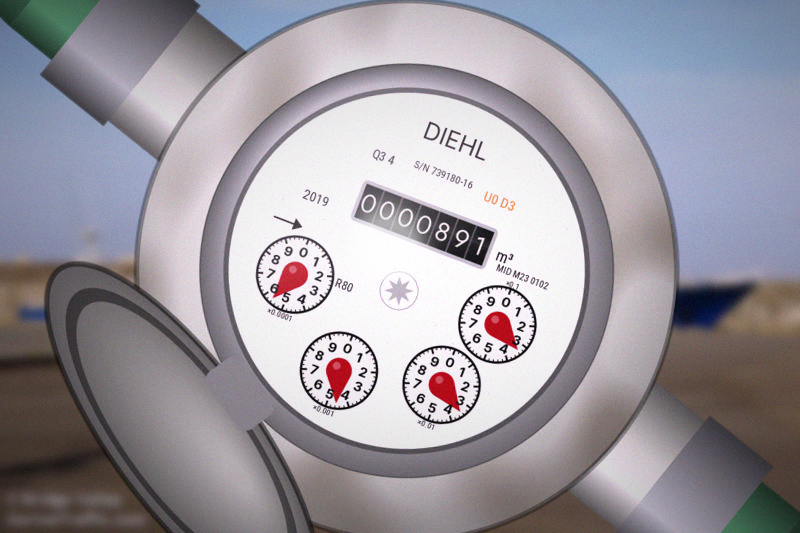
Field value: 891.3345 m³
